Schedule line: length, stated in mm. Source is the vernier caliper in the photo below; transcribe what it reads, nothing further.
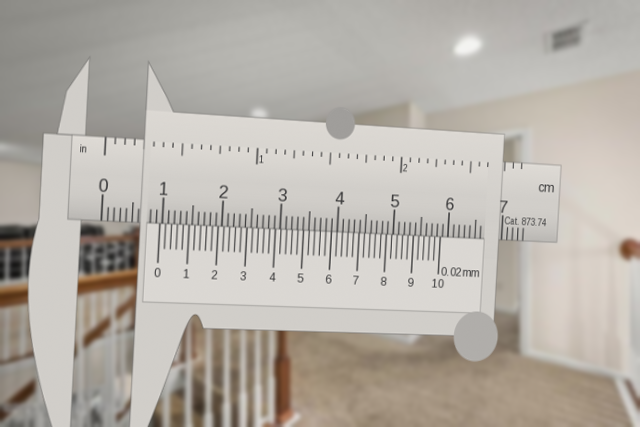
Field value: 9.6 mm
